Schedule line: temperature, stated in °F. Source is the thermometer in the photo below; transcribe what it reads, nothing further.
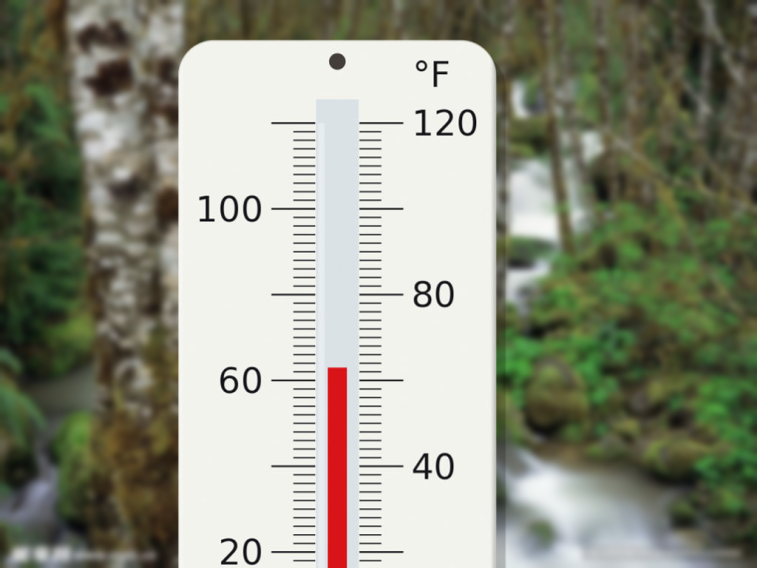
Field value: 63 °F
